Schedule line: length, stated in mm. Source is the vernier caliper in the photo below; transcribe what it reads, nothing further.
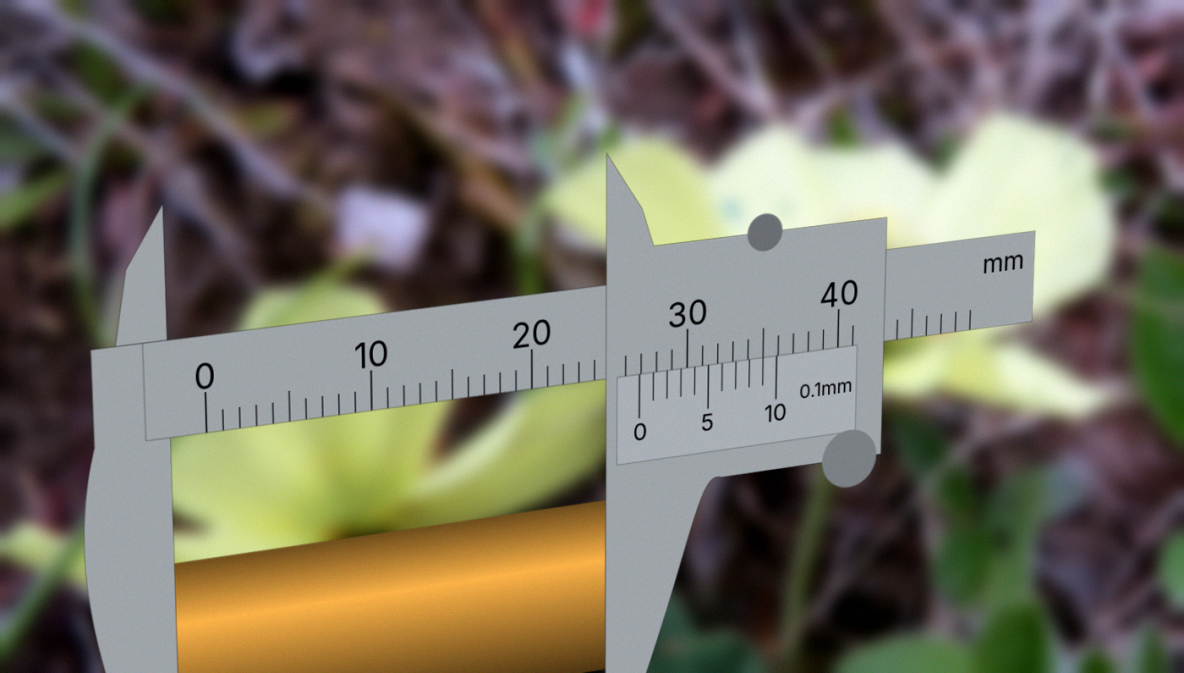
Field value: 26.9 mm
